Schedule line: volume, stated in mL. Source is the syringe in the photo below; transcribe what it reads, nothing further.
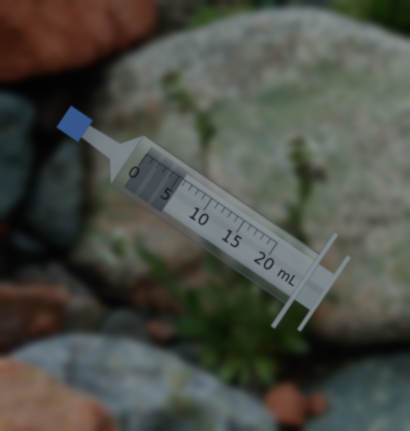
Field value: 0 mL
